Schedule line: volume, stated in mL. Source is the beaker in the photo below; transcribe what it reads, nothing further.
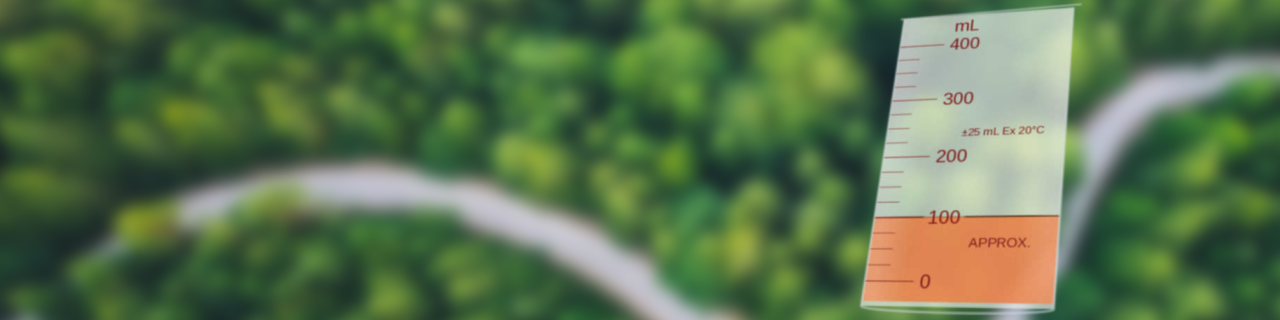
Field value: 100 mL
